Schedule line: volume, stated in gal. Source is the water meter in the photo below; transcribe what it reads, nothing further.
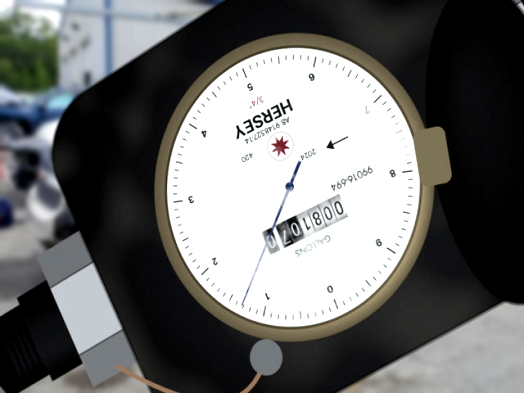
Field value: 81071.3 gal
